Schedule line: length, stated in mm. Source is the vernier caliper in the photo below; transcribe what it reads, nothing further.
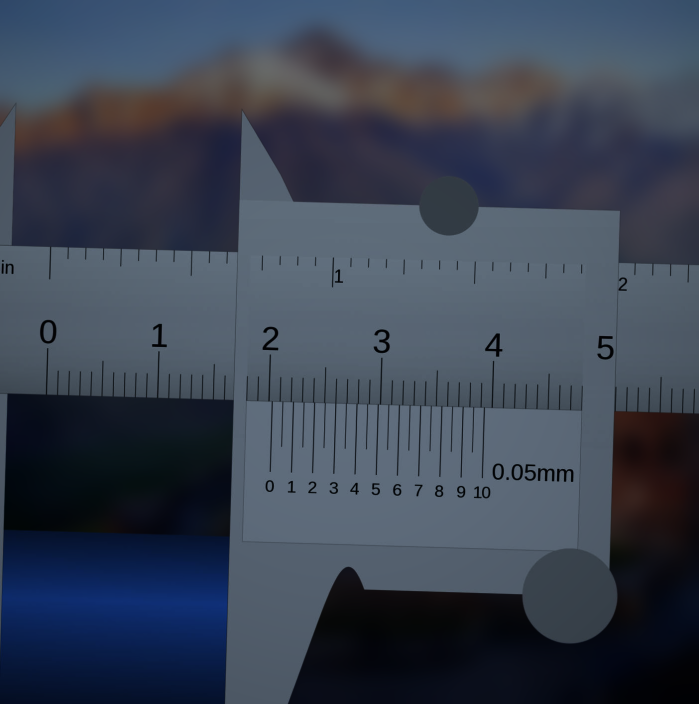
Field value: 20.3 mm
